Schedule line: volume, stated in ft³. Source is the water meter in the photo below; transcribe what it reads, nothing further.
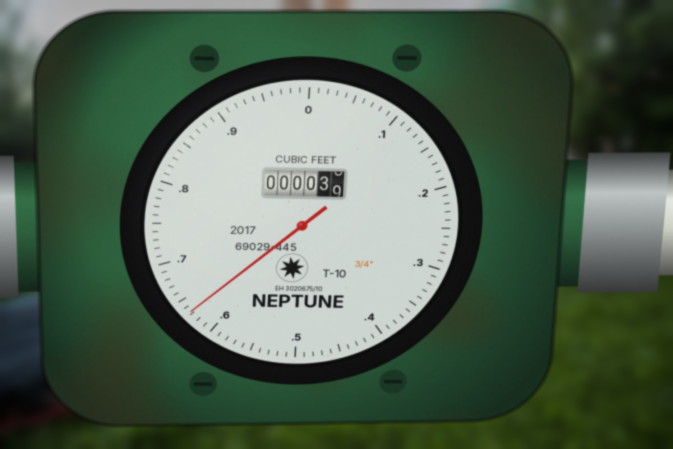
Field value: 38.63 ft³
